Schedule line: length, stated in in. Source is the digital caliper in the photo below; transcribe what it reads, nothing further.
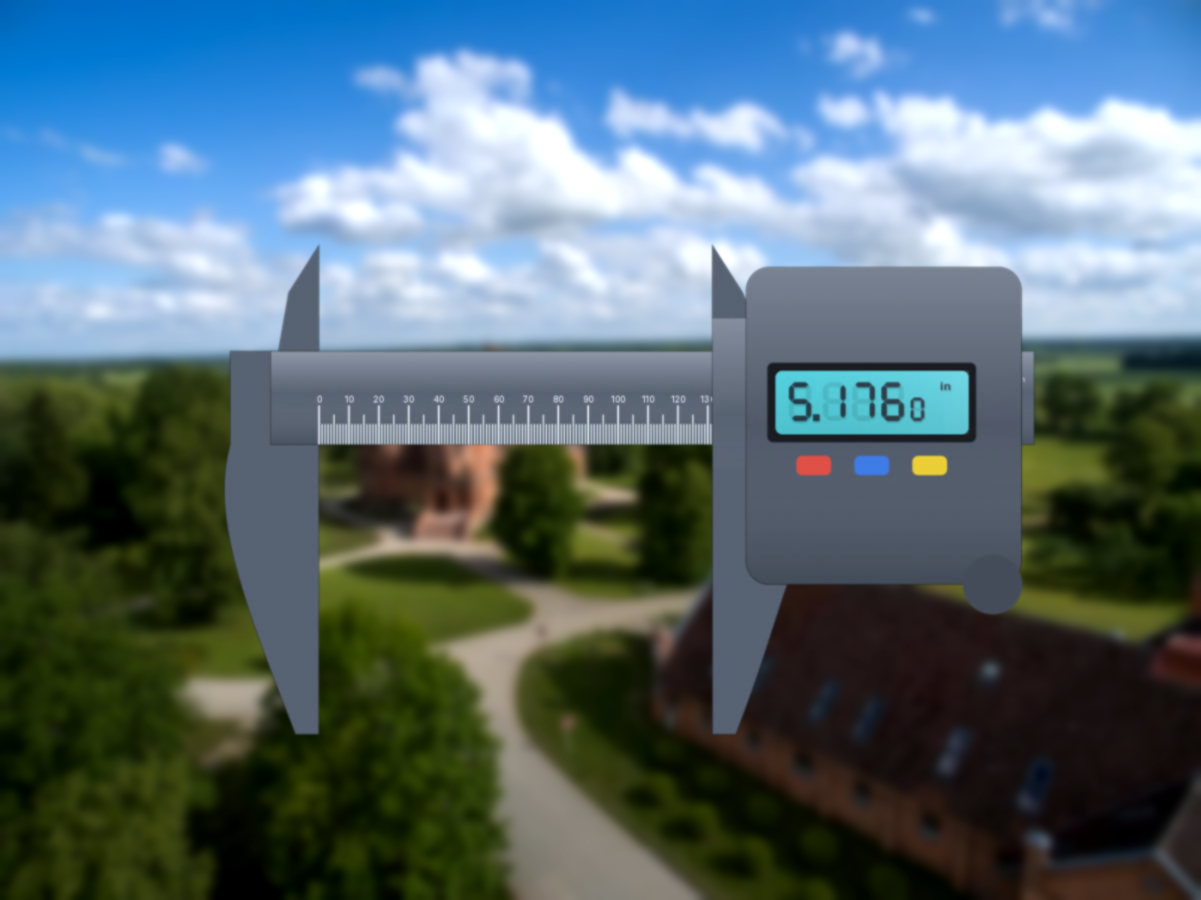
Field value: 5.1760 in
